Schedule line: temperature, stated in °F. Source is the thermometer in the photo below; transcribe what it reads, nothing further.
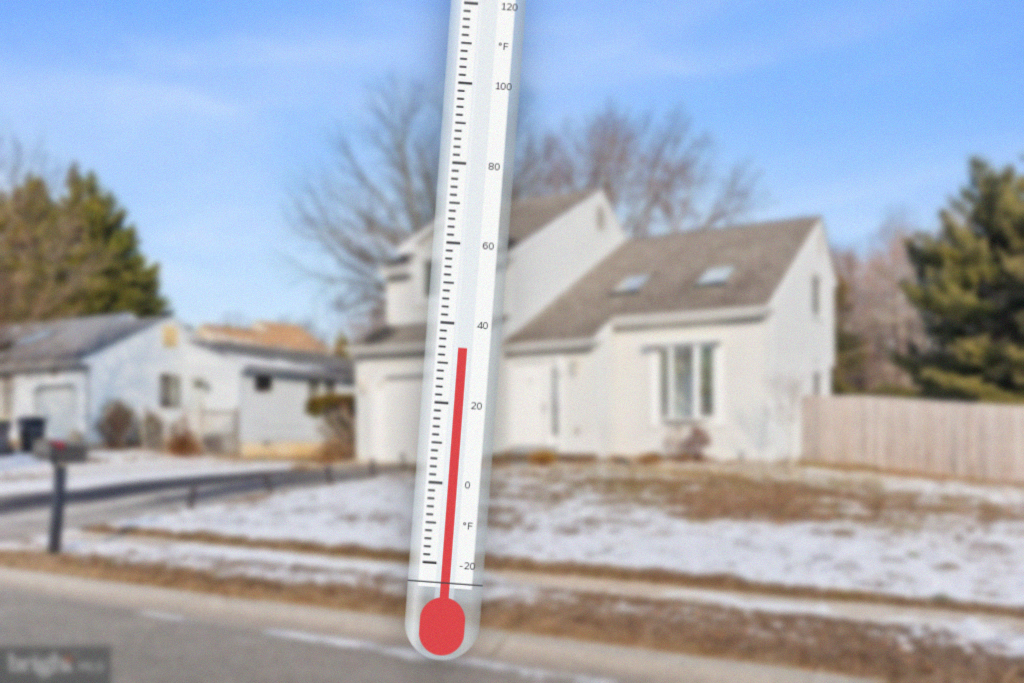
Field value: 34 °F
